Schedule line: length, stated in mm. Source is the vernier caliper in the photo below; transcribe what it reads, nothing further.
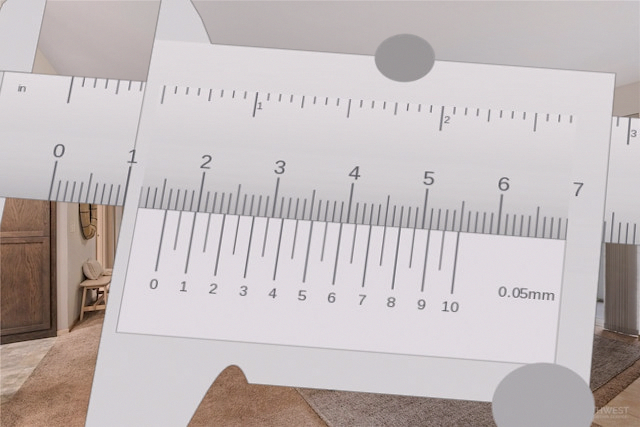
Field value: 15.8 mm
